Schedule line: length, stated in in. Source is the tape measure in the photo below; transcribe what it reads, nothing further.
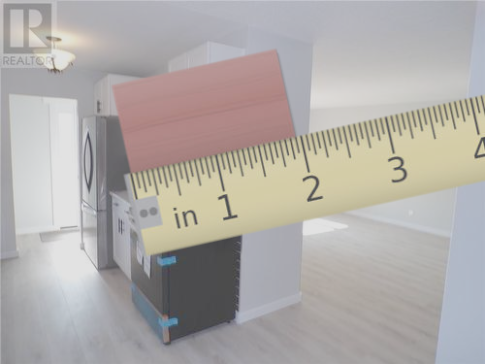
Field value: 1.9375 in
